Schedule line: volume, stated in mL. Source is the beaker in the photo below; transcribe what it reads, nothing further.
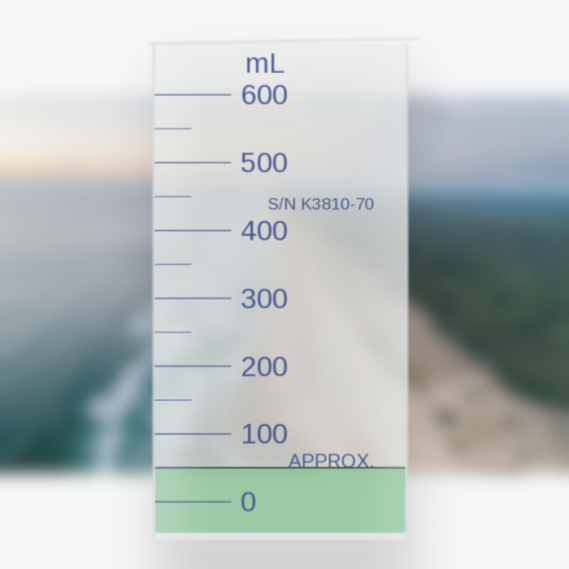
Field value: 50 mL
